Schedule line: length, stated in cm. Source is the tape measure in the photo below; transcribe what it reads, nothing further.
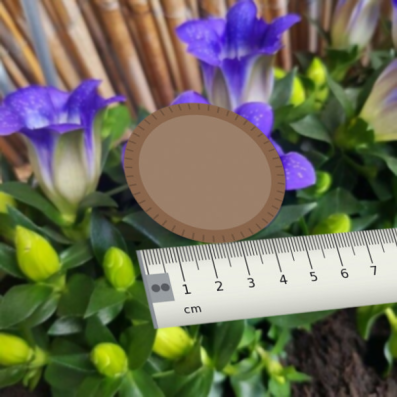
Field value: 5 cm
